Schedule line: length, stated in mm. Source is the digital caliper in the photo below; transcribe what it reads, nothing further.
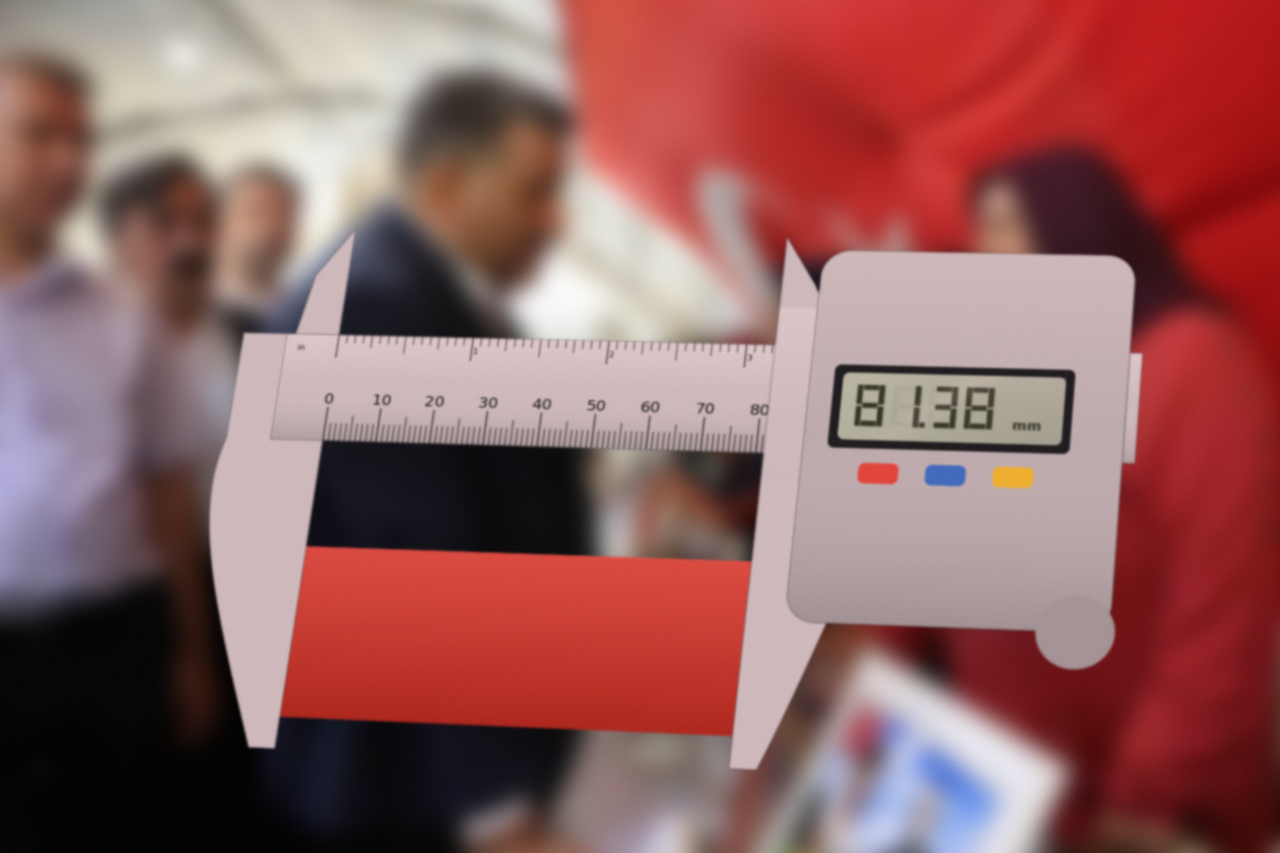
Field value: 81.38 mm
